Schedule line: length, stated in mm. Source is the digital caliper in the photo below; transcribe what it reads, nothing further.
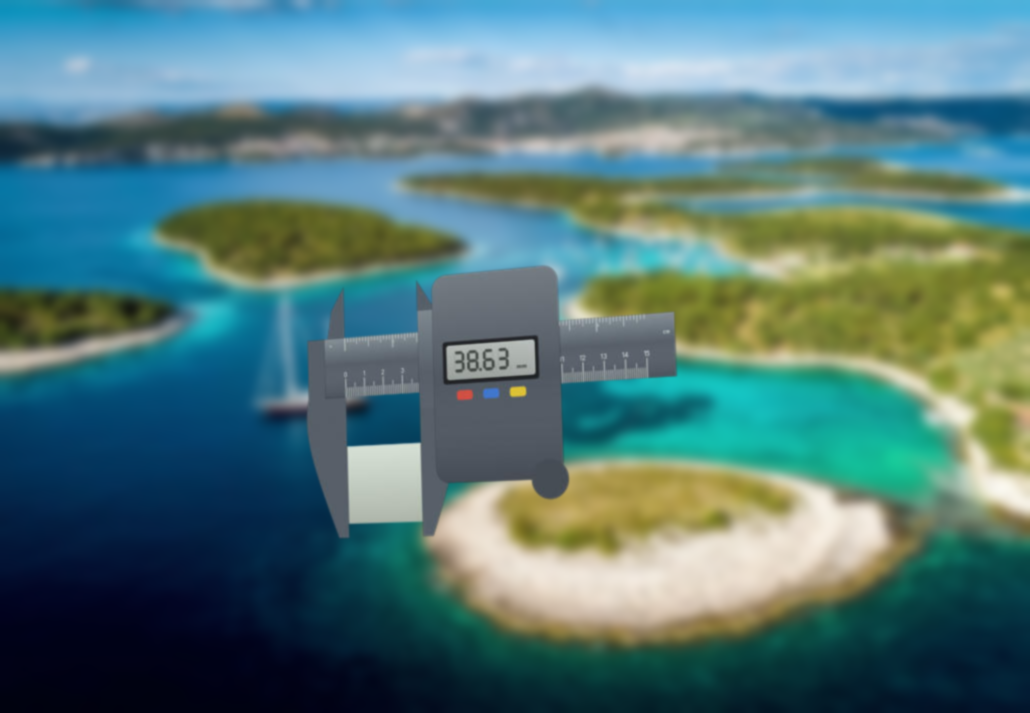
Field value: 38.63 mm
